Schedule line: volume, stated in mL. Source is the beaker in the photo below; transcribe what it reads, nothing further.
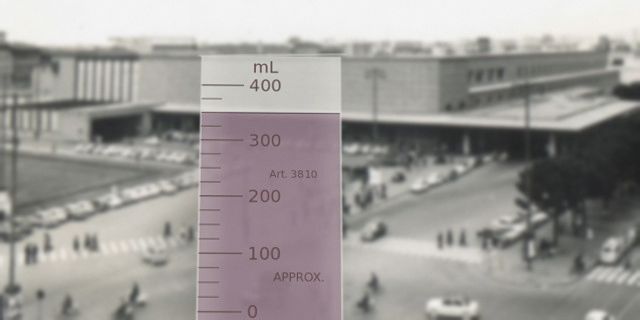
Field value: 350 mL
